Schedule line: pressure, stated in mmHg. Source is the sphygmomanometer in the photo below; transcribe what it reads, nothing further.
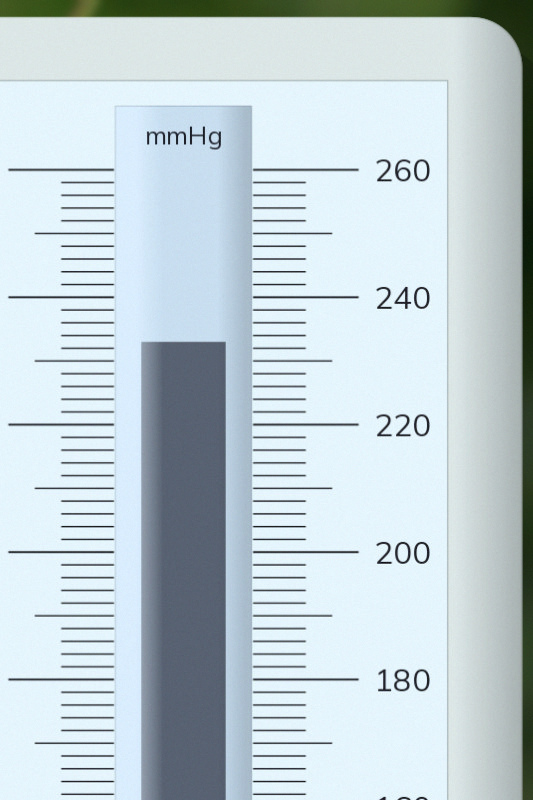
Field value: 233 mmHg
